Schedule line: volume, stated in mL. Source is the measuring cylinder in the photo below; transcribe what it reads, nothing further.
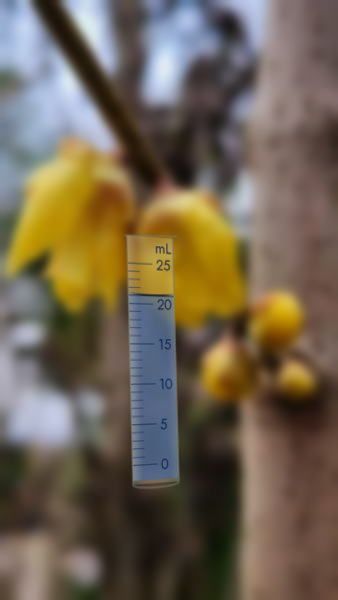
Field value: 21 mL
